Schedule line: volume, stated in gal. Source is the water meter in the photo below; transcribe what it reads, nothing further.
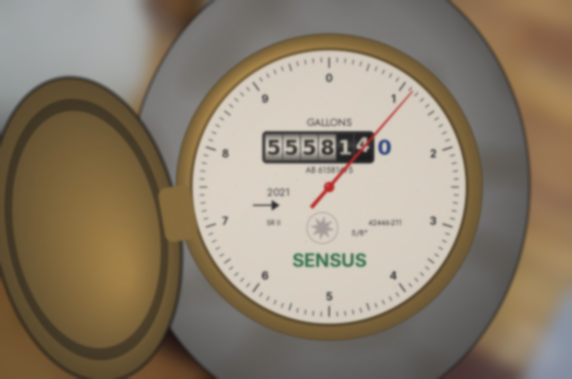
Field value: 5558141.1 gal
